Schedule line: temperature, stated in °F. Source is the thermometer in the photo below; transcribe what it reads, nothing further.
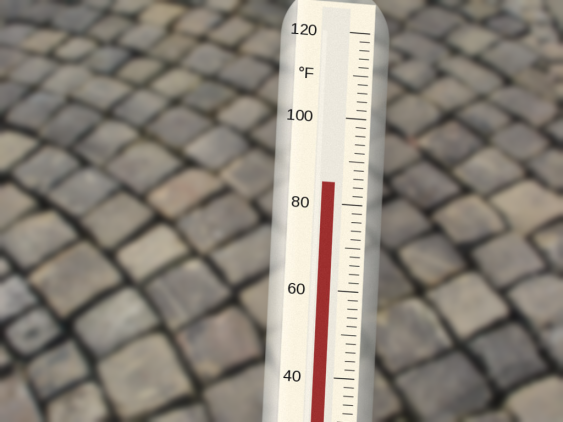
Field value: 85 °F
